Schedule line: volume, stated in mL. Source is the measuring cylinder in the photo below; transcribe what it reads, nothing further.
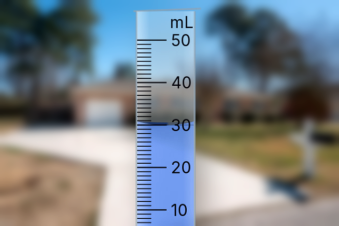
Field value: 30 mL
